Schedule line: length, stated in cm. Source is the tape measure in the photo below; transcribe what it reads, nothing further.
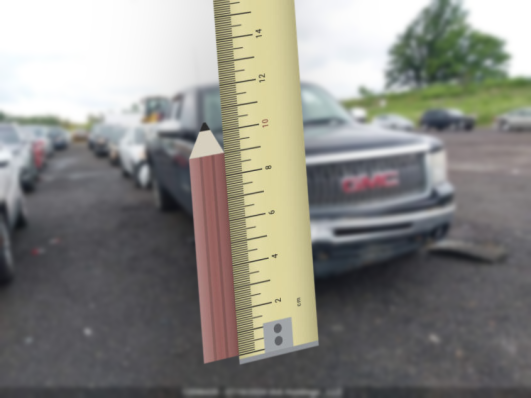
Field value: 10.5 cm
